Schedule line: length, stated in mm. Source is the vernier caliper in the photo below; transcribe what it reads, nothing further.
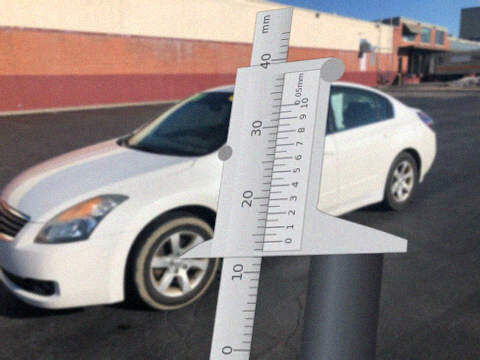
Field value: 14.0 mm
